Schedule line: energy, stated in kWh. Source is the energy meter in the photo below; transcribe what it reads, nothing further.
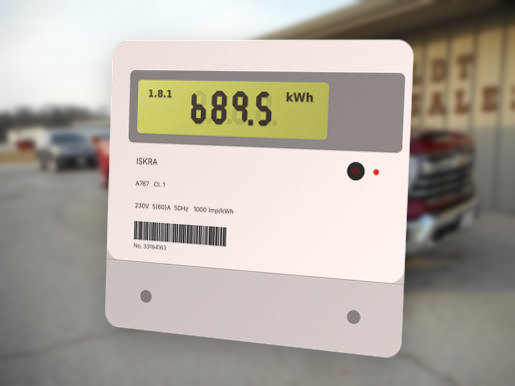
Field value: 689.5 kWh
